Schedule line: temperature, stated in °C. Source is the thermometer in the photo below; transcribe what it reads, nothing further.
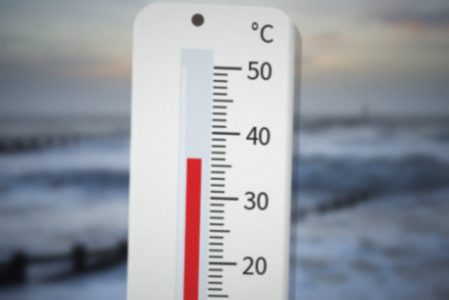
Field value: 36 °C
